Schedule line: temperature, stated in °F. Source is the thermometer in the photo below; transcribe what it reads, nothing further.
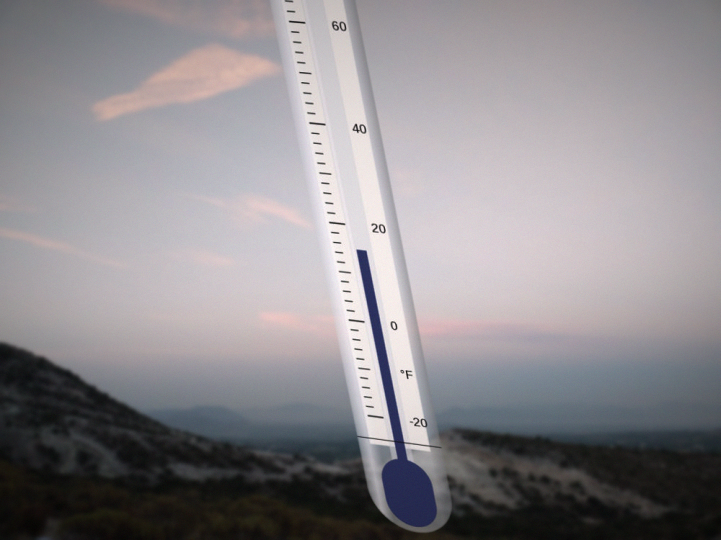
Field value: 15 °F
